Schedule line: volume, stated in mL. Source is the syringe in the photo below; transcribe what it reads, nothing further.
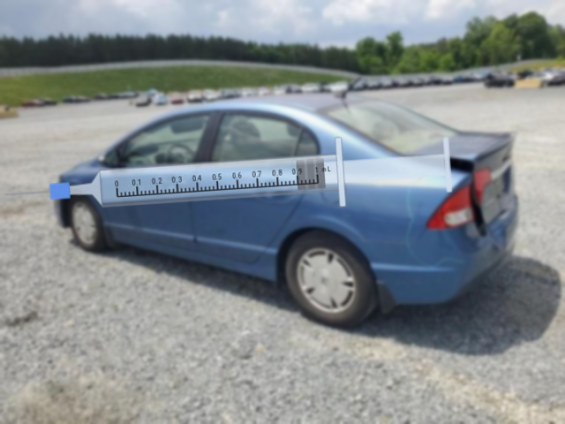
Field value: 0.9 mL
